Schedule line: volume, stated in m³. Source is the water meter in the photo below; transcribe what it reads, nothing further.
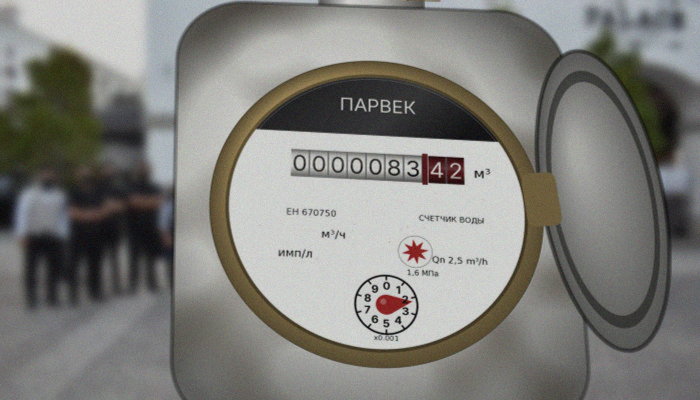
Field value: 83.422 m³
